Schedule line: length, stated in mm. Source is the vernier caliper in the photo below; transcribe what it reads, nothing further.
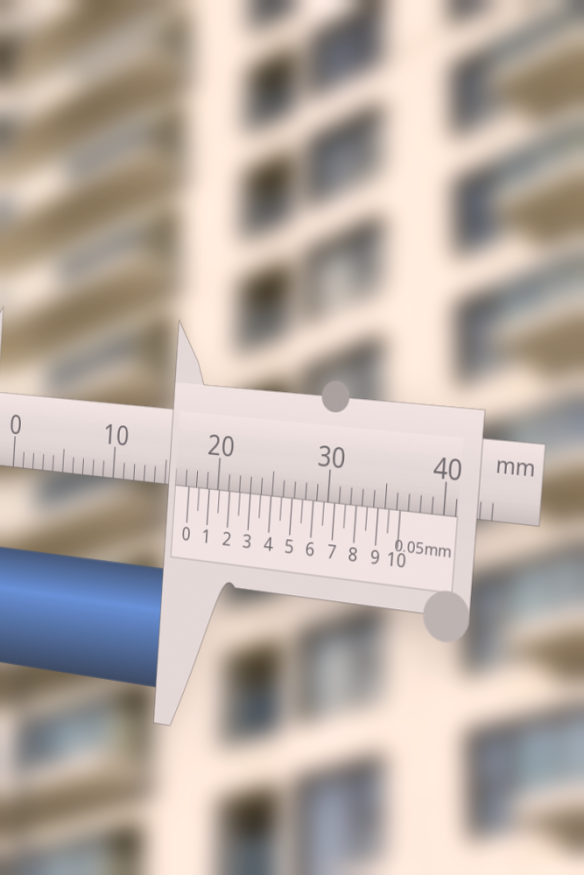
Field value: 17.3 mm
